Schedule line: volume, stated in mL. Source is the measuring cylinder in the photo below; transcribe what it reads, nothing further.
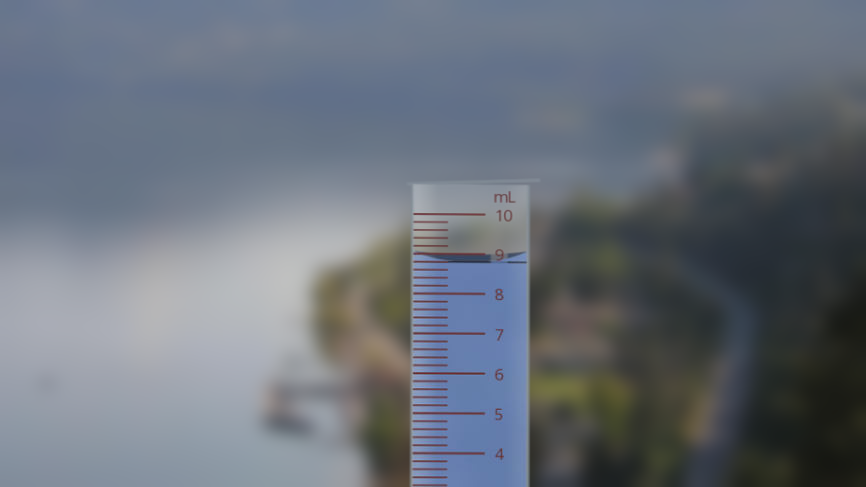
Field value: 8.8 mL
